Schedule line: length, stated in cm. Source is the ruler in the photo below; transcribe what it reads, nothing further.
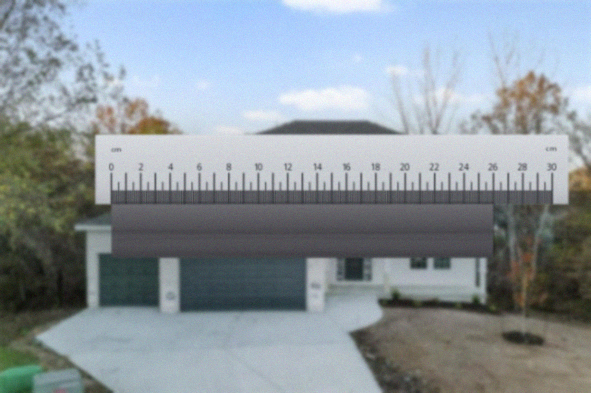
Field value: 26 cm
